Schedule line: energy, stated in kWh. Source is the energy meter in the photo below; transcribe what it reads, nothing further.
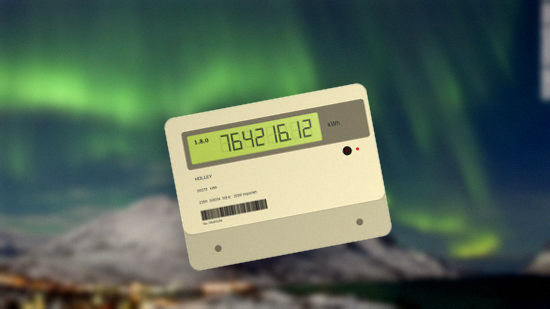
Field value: 764216.12 kWh
